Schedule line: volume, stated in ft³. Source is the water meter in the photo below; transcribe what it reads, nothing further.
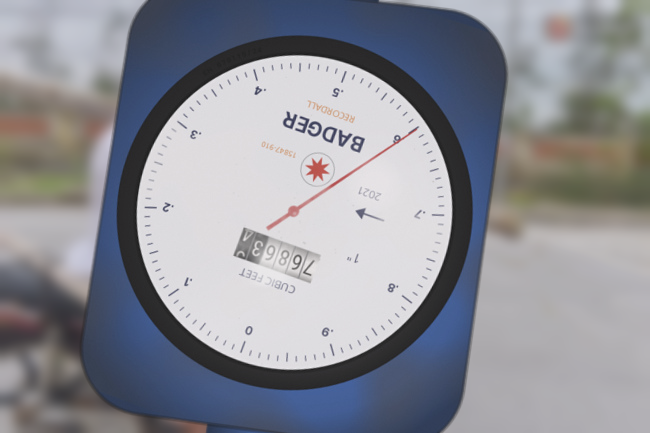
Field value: 768633.60 ft³
